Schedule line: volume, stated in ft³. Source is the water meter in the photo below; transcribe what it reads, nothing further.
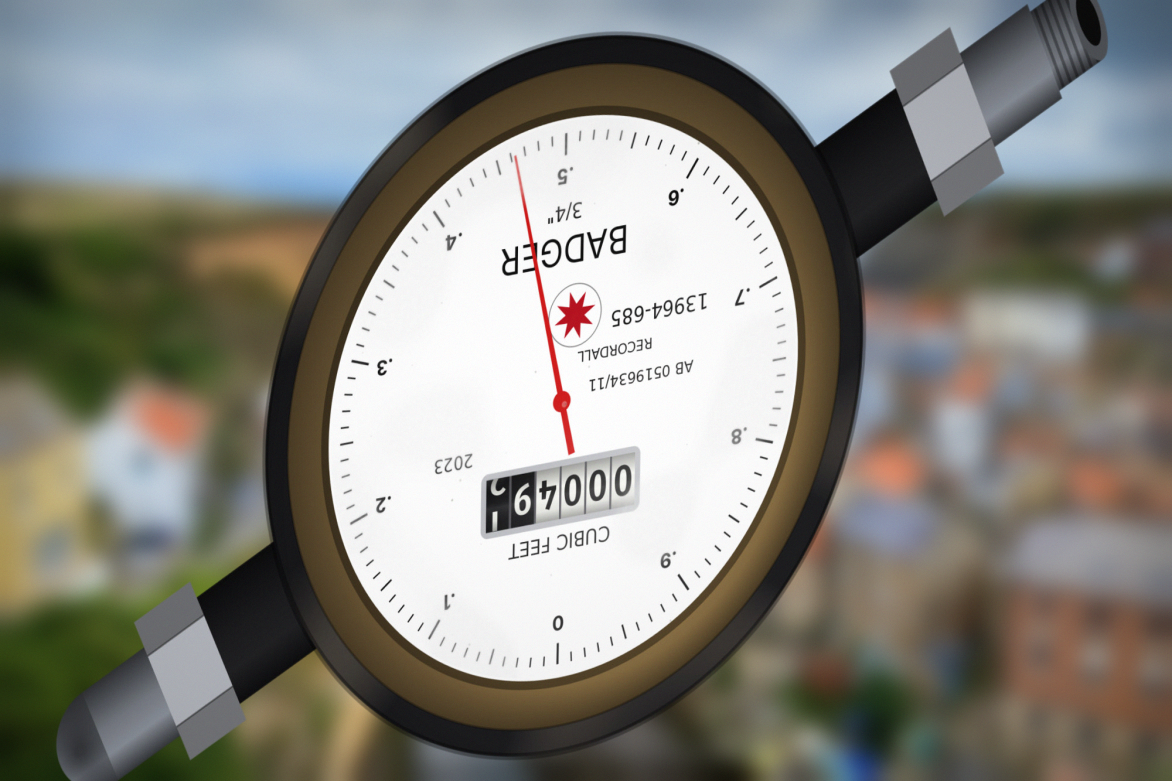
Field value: 491.46 ft³
